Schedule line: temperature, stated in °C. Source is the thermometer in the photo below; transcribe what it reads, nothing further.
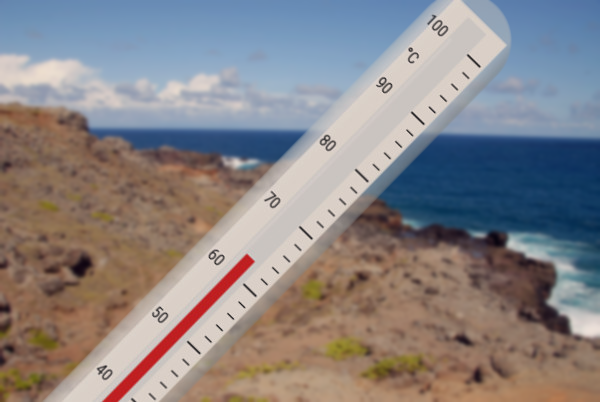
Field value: 63 °C
